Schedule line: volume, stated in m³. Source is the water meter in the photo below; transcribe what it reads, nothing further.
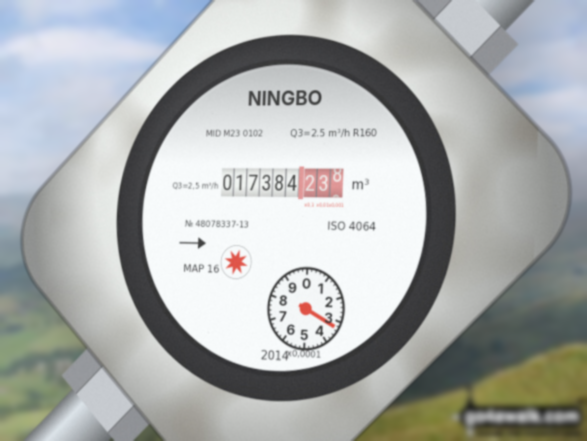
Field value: 17384.2383 m³
